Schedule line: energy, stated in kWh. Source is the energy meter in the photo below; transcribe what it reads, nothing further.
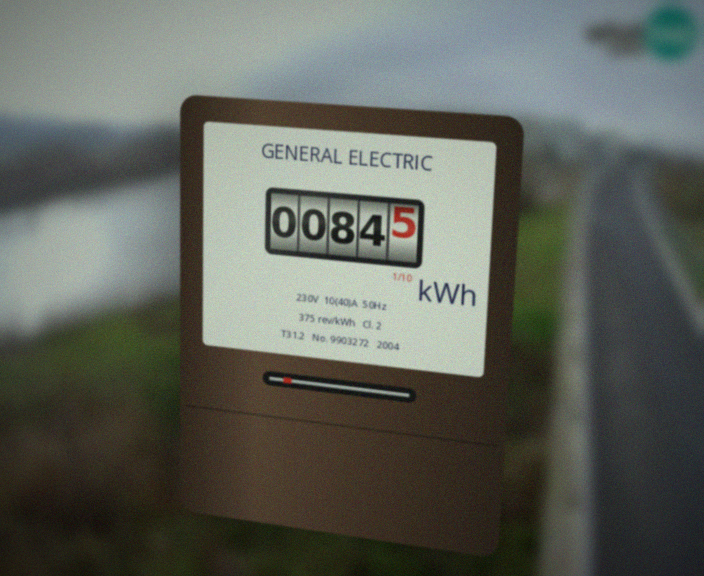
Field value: 84.5 kWh
